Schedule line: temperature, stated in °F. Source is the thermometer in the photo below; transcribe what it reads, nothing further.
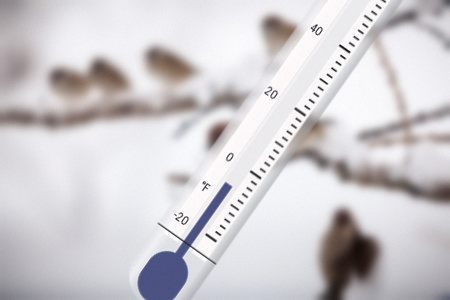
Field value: -6 °F
